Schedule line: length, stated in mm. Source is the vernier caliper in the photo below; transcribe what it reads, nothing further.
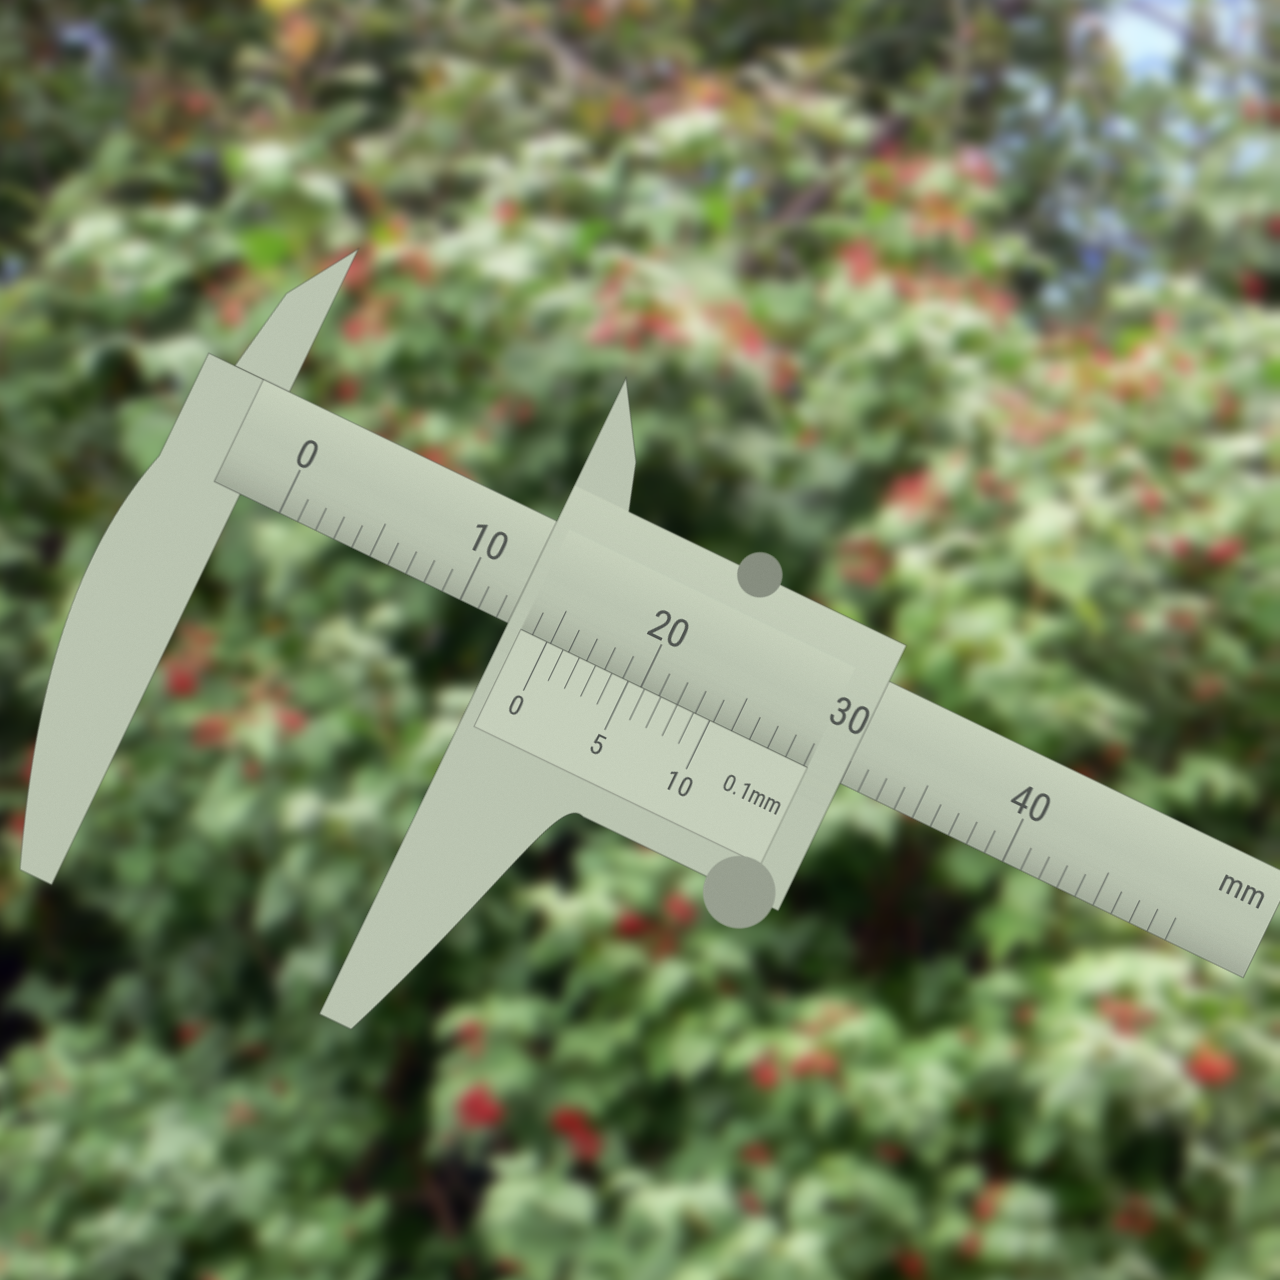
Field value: 14.8 mm
